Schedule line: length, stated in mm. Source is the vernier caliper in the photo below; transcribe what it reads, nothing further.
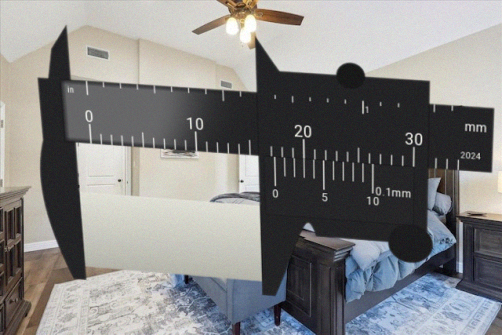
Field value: 17.3 mm
